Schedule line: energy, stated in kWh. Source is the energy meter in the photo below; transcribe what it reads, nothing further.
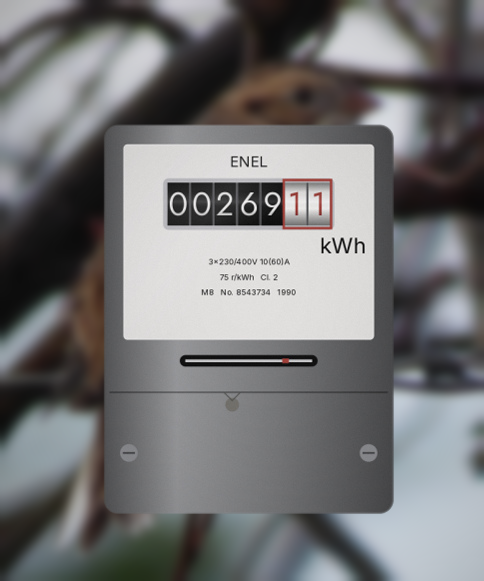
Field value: 269.11 kWh
